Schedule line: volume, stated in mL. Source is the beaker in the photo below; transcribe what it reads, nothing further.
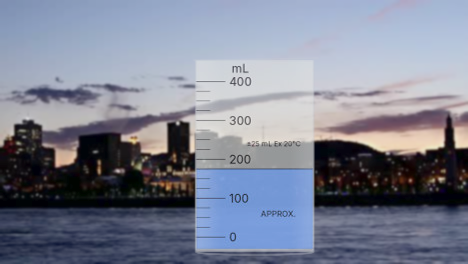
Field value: 175 mL
